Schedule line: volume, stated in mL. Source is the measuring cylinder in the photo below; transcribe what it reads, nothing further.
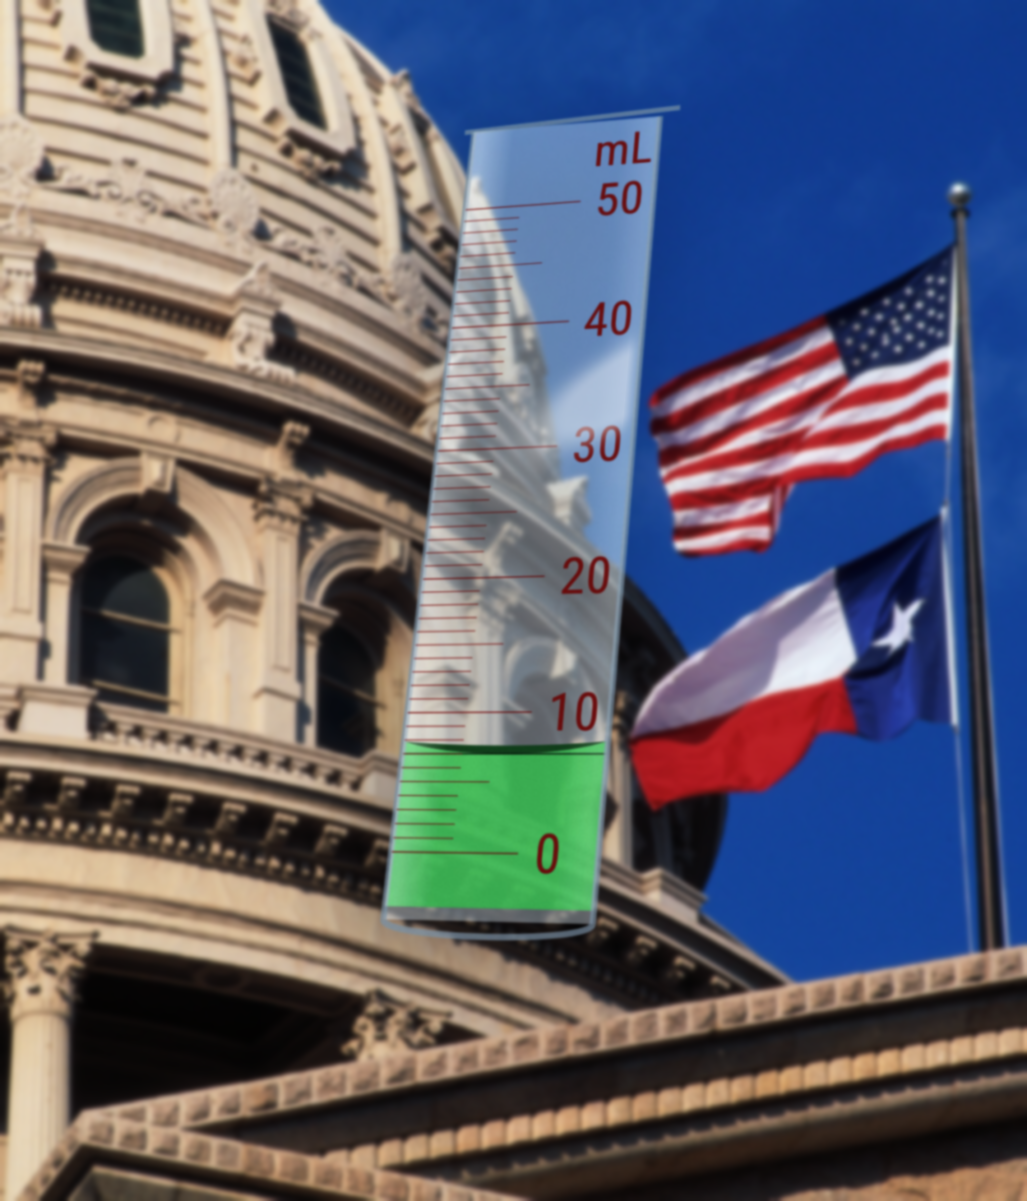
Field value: 7 mL
